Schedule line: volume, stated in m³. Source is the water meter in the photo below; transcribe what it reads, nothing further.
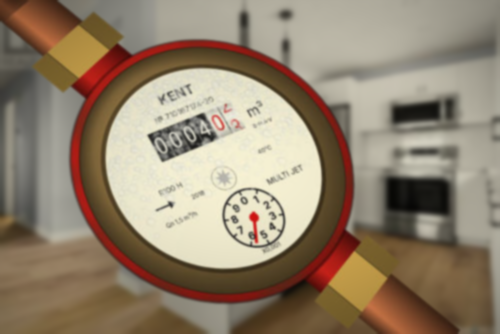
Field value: 4.025 m³
